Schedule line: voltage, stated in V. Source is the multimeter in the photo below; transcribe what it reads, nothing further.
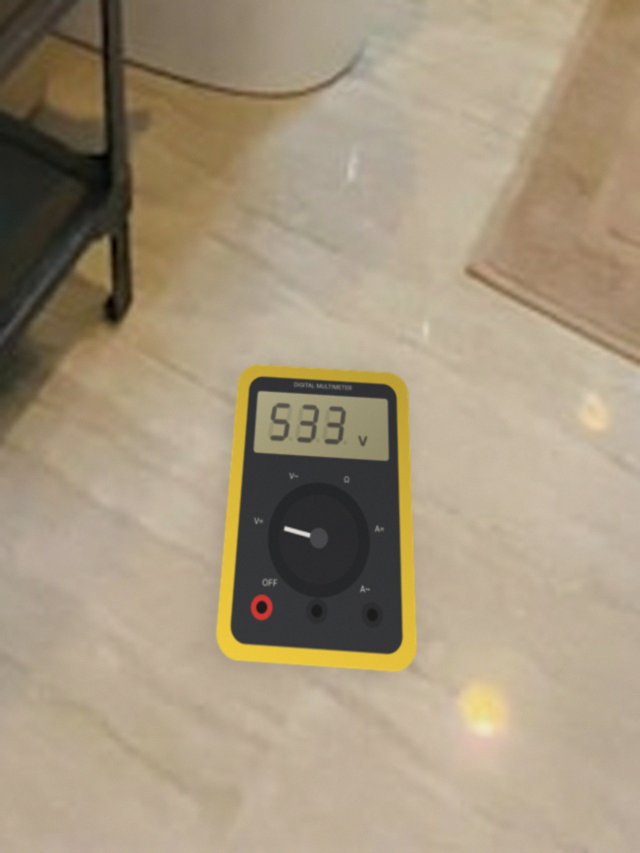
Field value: 533 V
